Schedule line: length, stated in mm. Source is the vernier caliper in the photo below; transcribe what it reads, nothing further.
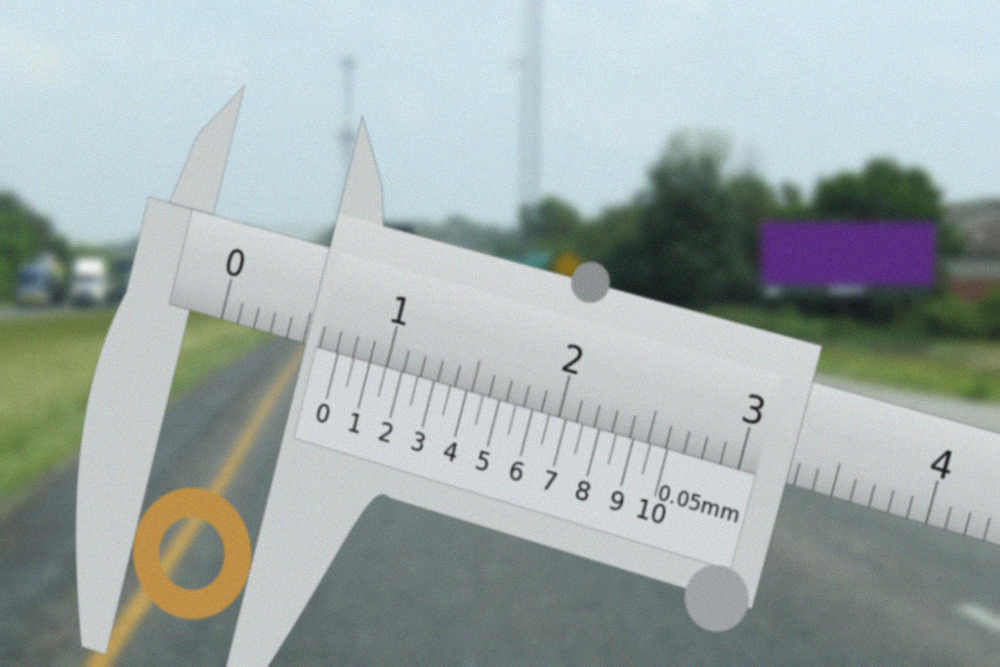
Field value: 7.1 mm
